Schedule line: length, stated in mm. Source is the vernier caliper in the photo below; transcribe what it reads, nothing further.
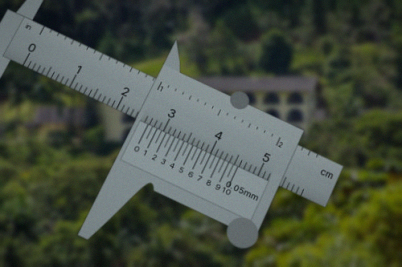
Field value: 26.8 mm
